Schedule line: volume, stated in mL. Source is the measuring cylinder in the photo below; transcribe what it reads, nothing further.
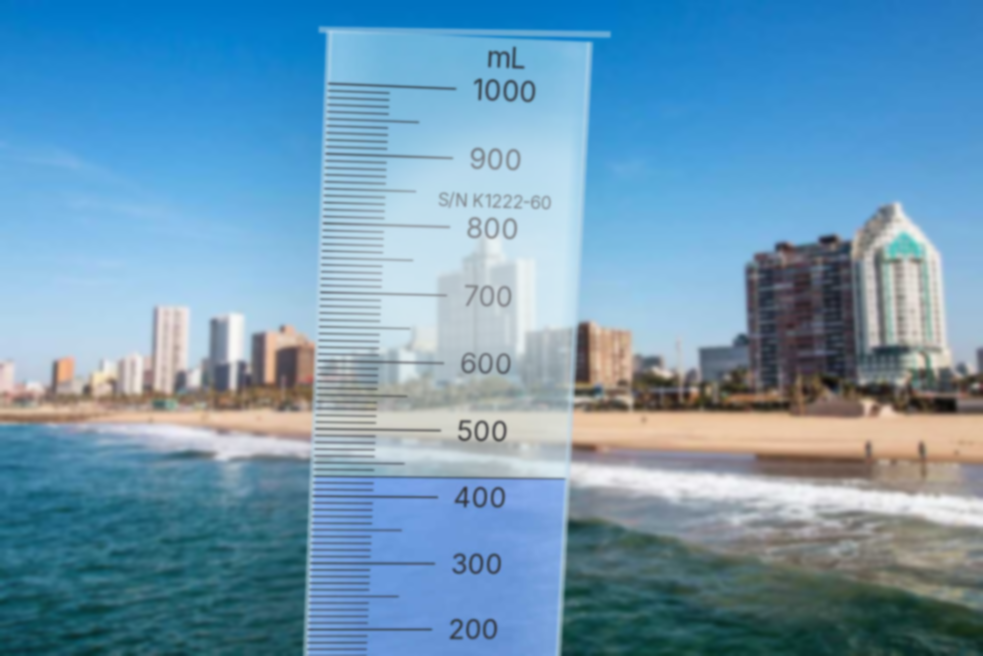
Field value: 430 mL
